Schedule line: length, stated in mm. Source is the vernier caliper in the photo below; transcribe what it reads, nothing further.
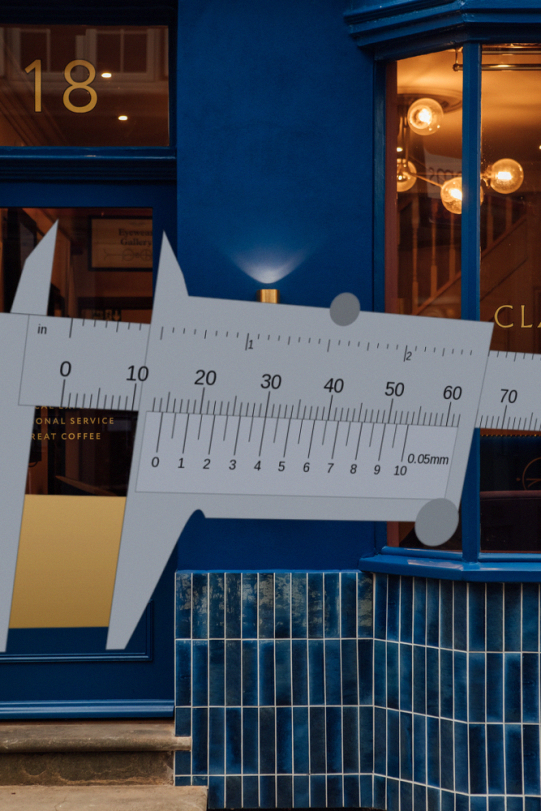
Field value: 14.4 mm
